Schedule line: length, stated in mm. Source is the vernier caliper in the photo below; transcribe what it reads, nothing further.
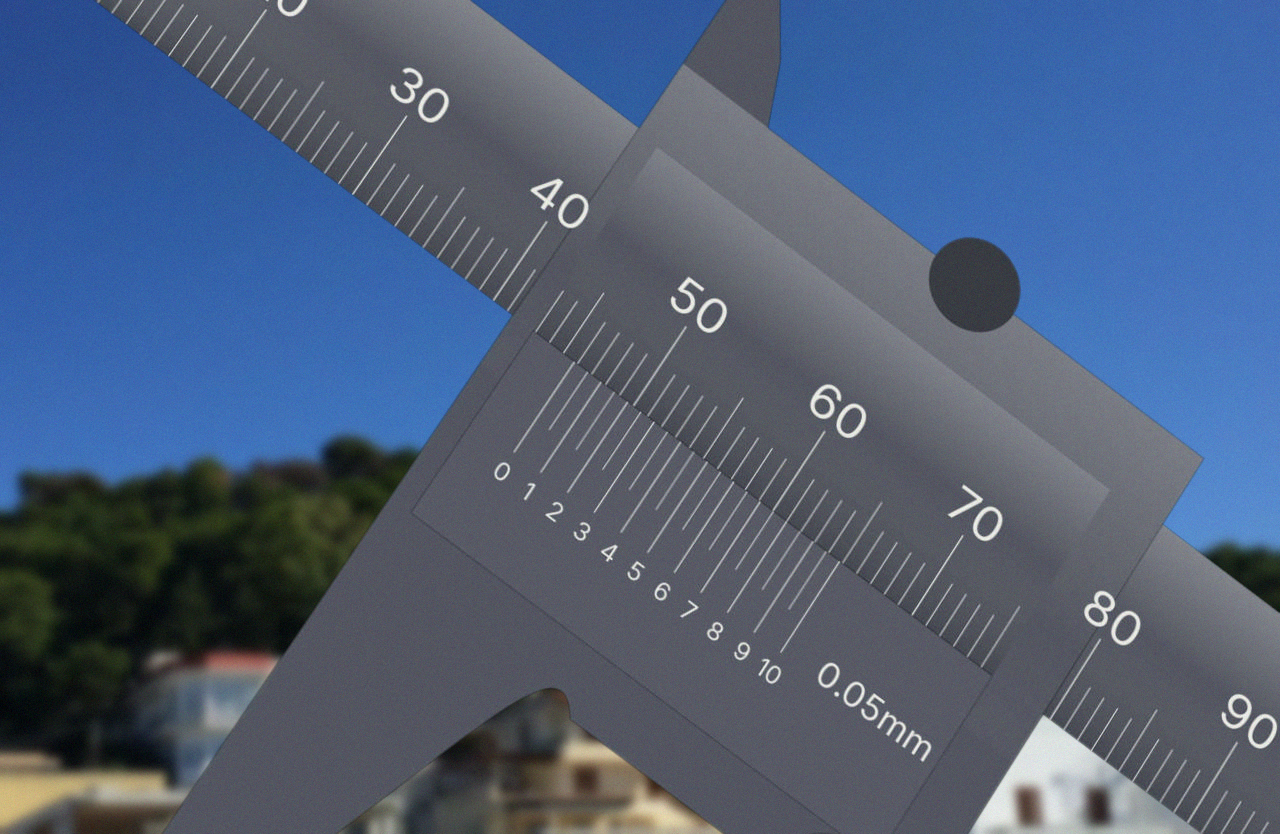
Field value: 45.8 mm
